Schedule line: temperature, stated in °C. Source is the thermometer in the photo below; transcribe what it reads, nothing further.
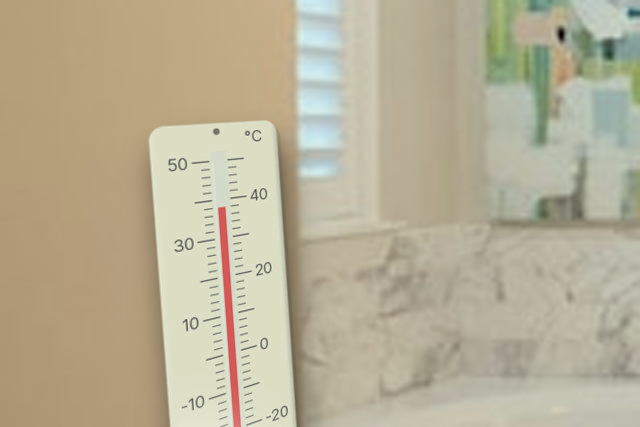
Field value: 38 °C
